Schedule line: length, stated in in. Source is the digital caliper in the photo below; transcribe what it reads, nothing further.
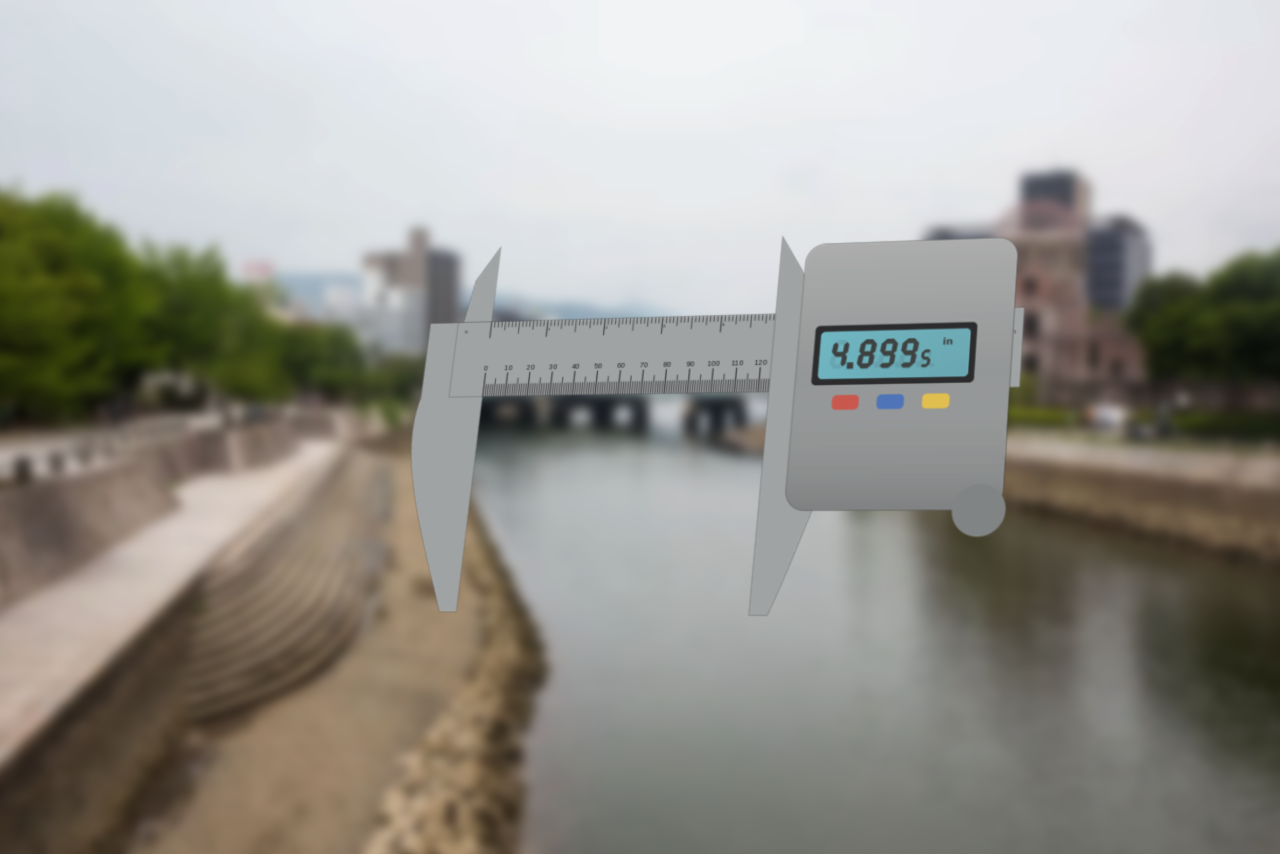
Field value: 4.8995 in
